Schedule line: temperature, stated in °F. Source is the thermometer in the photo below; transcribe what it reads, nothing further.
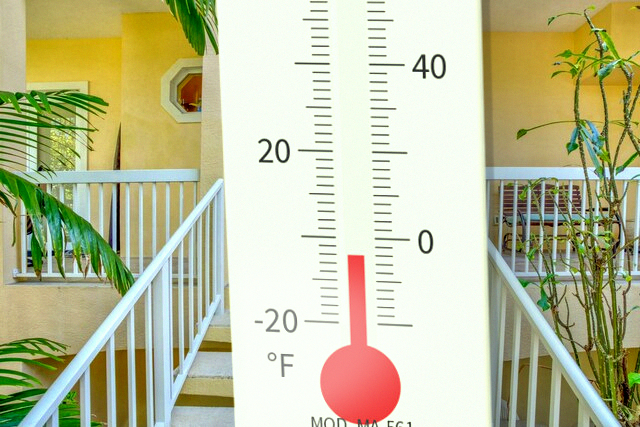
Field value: -4 °F
